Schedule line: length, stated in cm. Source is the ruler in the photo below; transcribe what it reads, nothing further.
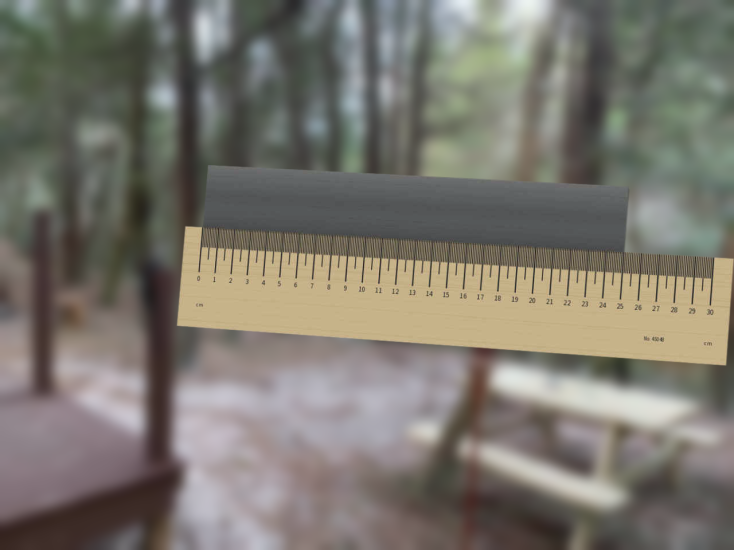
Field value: 25 cm
